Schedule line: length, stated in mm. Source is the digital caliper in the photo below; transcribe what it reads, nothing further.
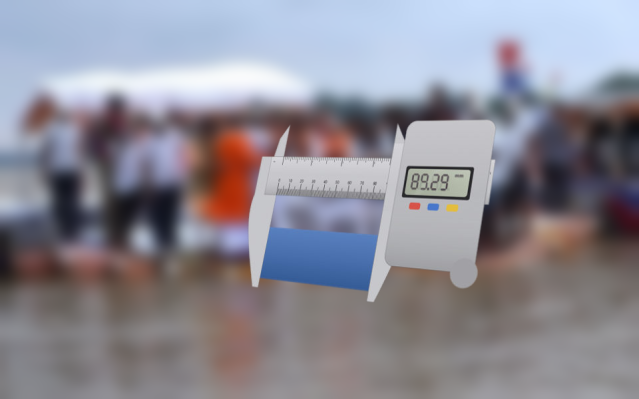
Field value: 89.29 mm
